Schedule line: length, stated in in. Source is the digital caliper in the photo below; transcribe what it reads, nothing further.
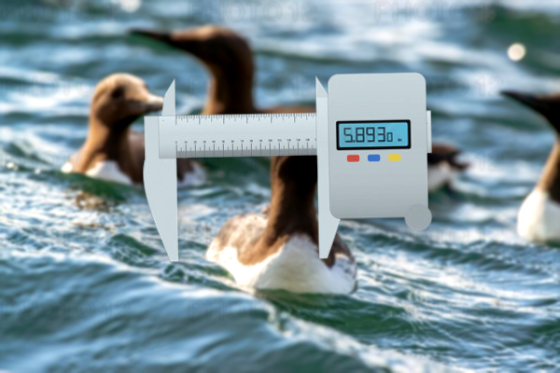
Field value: 5.8930 in
